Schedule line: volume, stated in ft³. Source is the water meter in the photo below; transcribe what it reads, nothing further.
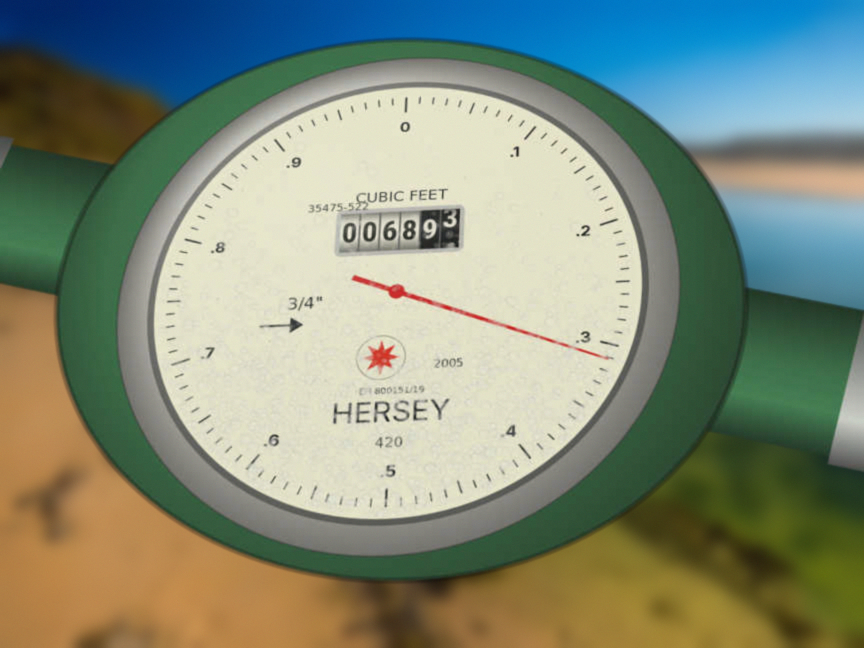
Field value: 6893.31 ft³
